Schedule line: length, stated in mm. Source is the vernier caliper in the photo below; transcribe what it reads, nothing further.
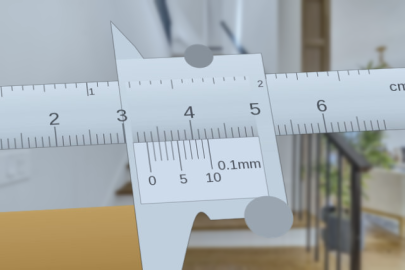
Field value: 33.2 mm
